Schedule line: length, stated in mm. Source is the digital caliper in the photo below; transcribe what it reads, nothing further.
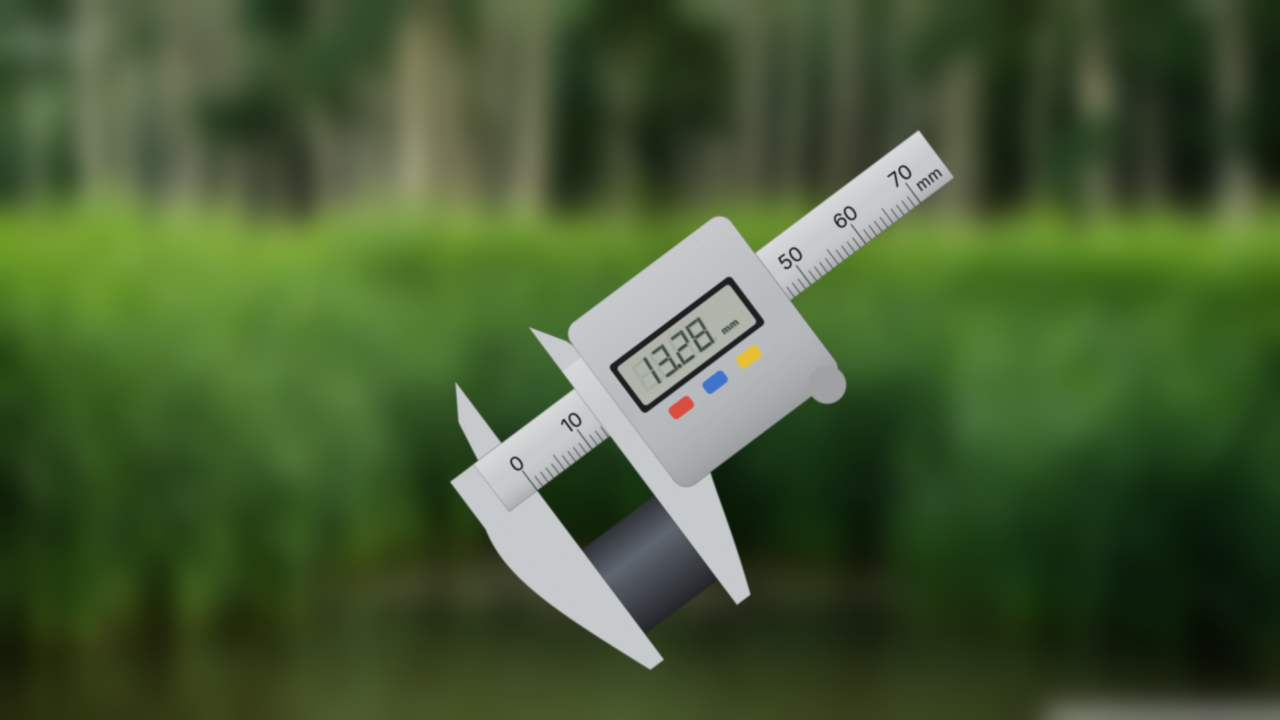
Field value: 13.28 mm
